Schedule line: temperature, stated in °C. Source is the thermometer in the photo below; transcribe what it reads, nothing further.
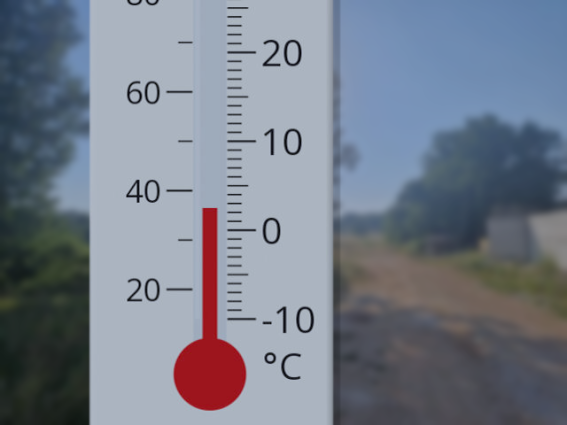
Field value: 2.5 °C
